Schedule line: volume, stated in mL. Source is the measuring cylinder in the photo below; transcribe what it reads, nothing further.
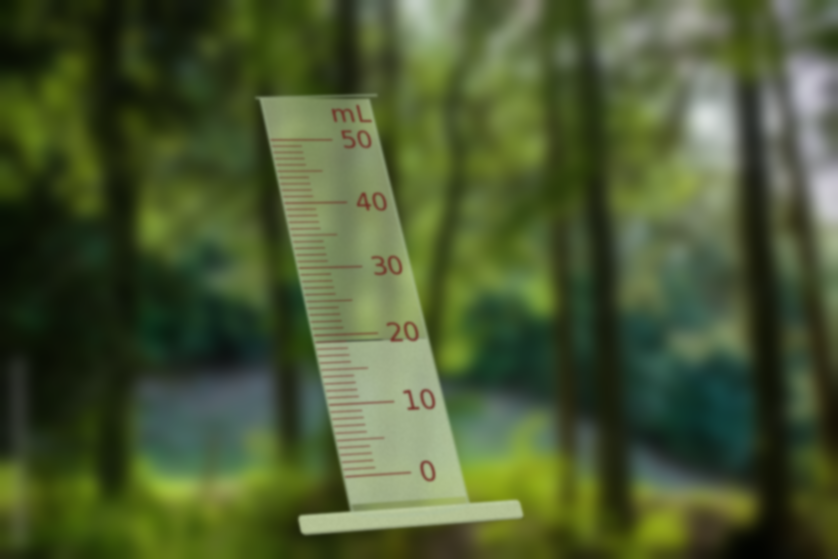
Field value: 19 mL
